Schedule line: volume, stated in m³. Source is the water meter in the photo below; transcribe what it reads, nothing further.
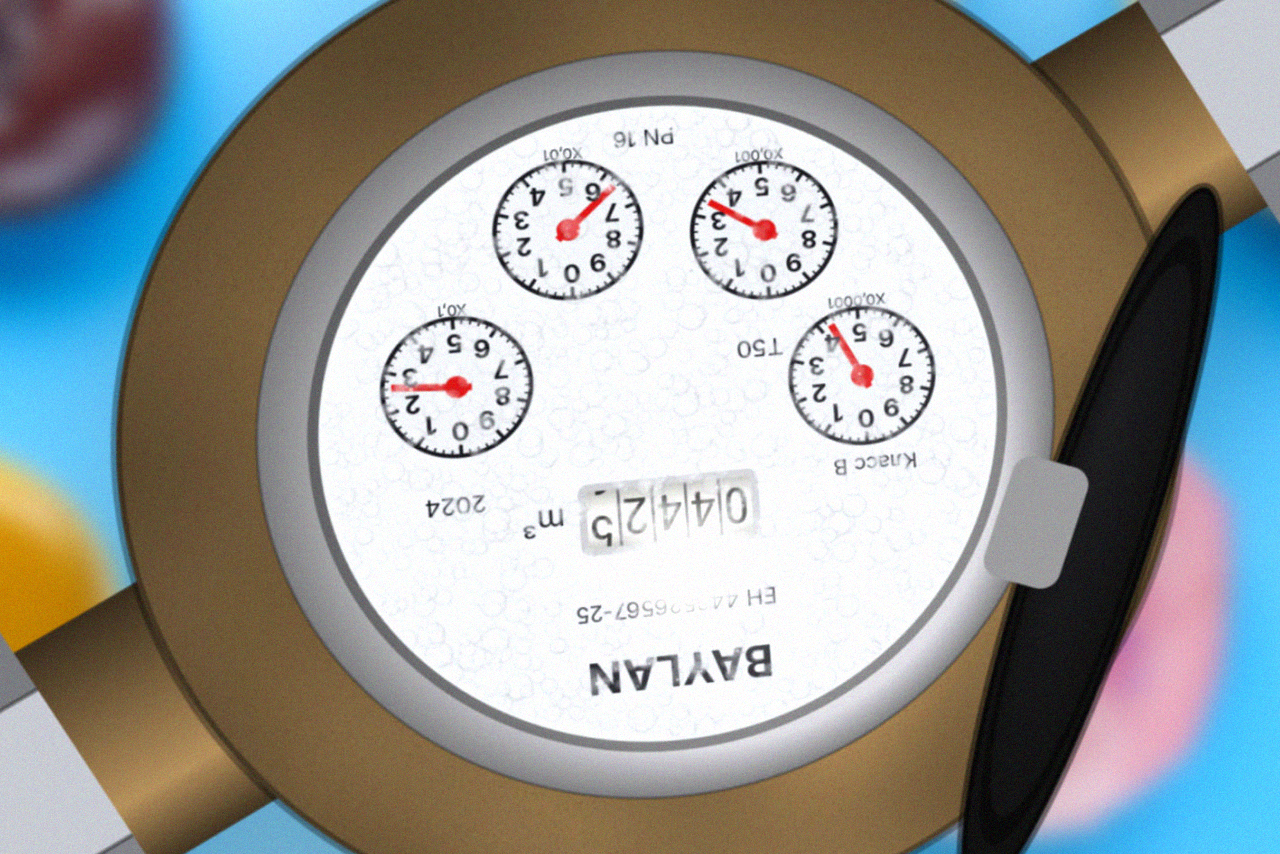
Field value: 4425.2634 m³
